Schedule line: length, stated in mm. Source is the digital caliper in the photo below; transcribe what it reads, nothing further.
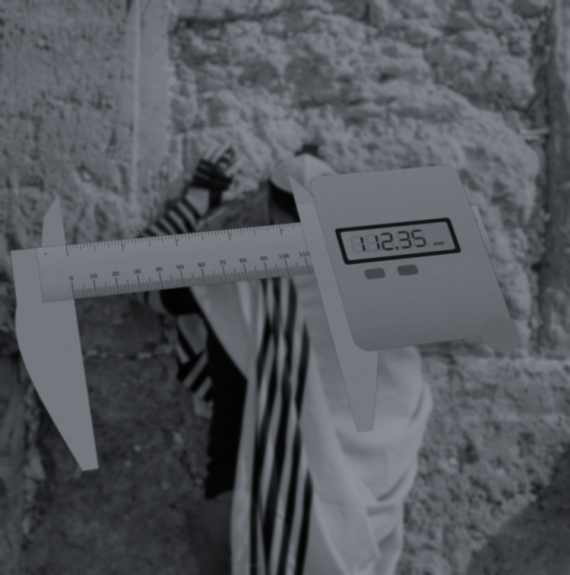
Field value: 112.35 mm
